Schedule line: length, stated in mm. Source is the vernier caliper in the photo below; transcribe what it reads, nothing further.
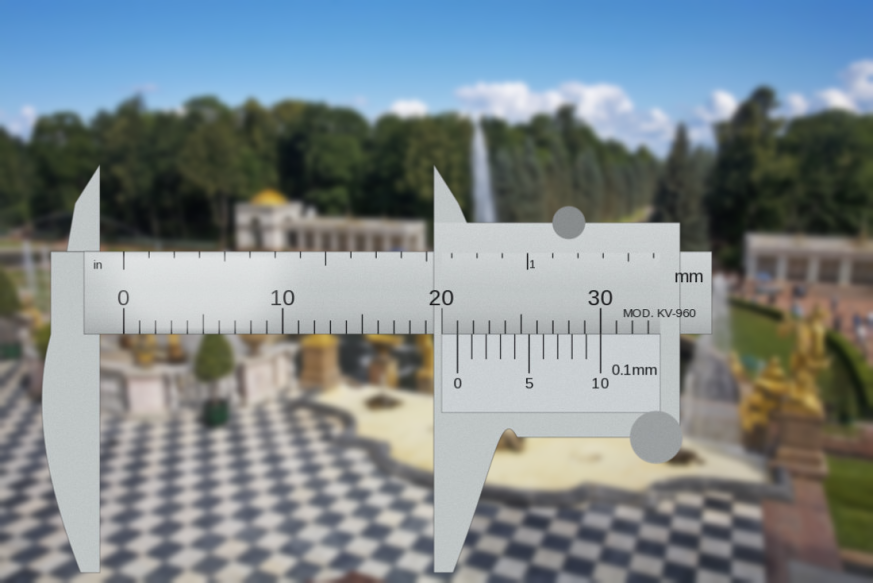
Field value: 21.0 mm
